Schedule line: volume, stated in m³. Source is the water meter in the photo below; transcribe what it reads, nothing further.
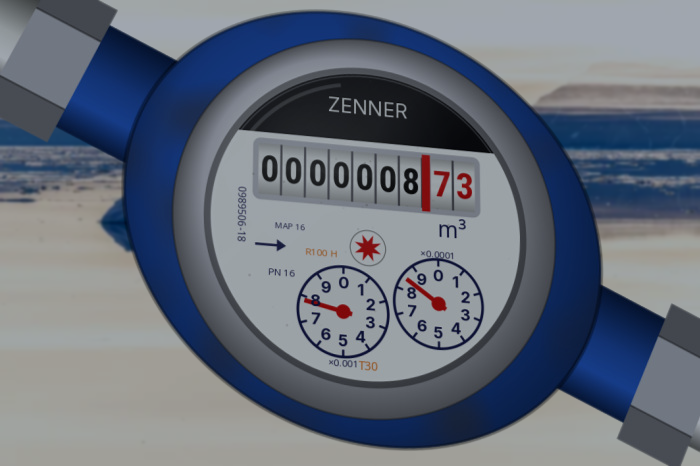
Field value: 8.7378 m³
